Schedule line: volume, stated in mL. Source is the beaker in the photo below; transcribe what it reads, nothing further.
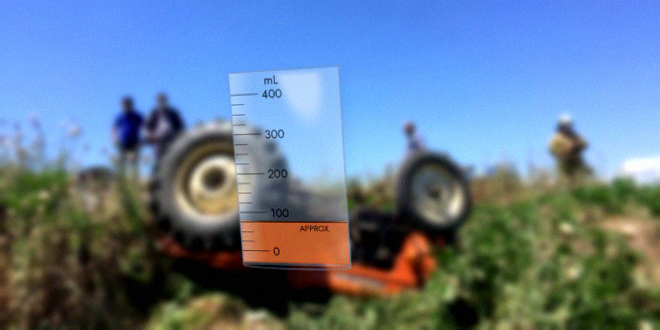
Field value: 75 mL
